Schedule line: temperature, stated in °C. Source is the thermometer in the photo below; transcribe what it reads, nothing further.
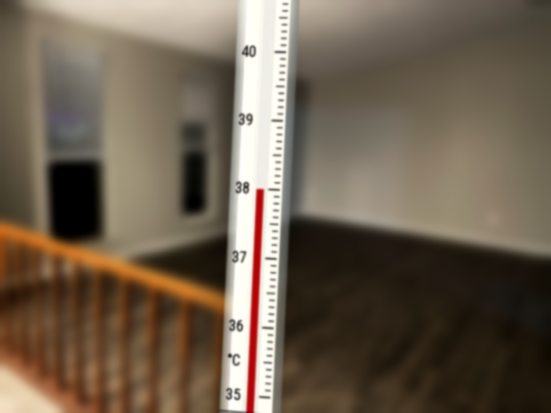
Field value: 38 °C
